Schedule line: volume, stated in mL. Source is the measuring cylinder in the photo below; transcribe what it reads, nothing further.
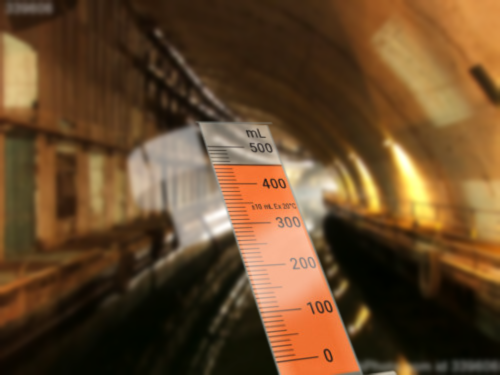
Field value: 450 mL
